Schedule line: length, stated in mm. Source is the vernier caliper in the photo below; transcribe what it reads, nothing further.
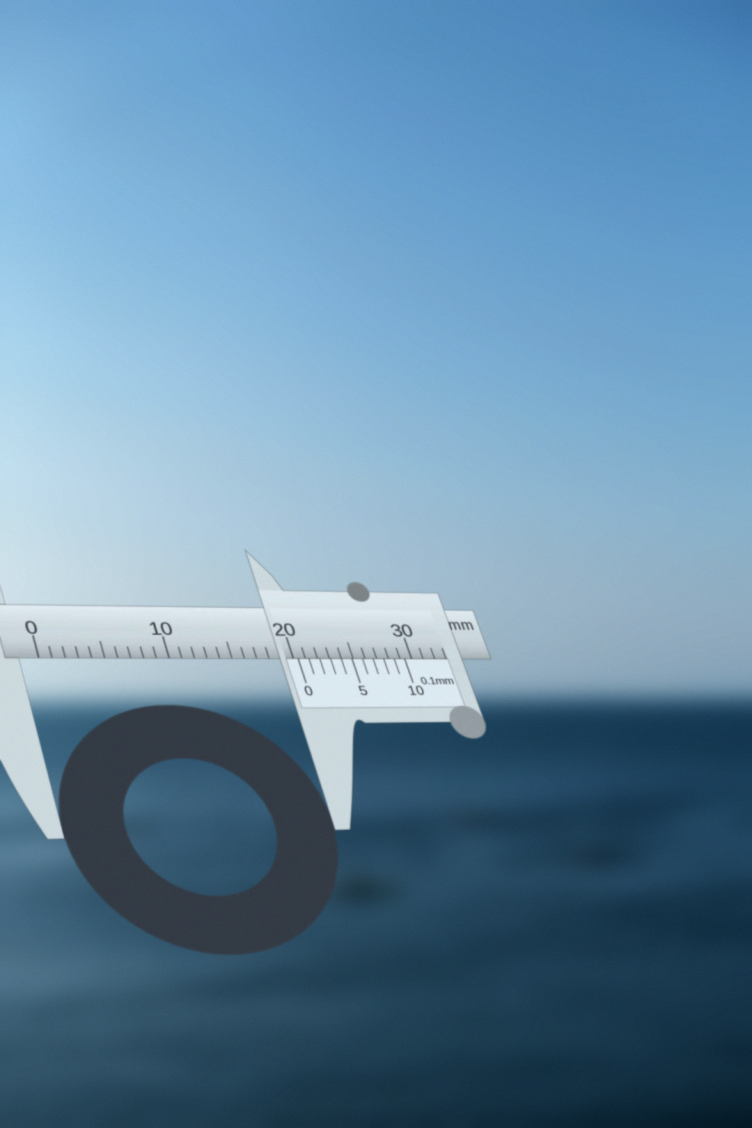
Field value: 20.4 mm
